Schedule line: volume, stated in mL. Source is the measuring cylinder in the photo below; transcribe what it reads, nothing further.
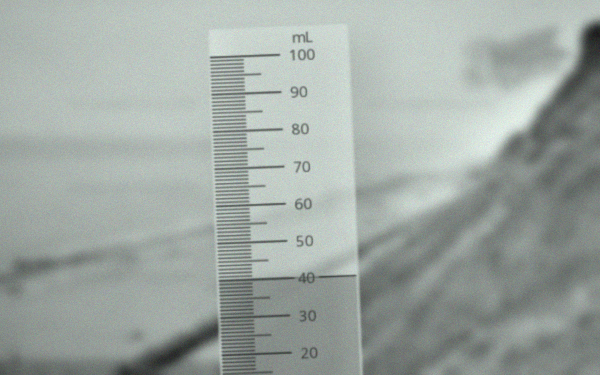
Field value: 40 mL
